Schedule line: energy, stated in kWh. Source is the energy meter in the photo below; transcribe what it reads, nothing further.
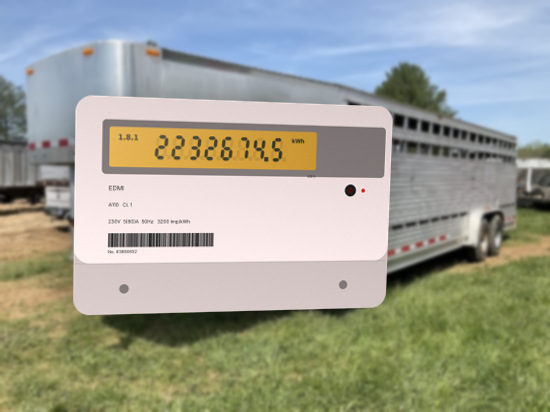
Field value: 2232674.5 kWh
